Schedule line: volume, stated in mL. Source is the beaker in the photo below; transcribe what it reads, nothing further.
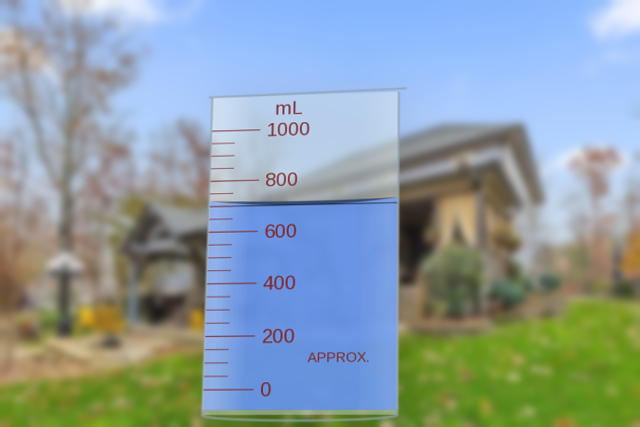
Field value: 700 mL
